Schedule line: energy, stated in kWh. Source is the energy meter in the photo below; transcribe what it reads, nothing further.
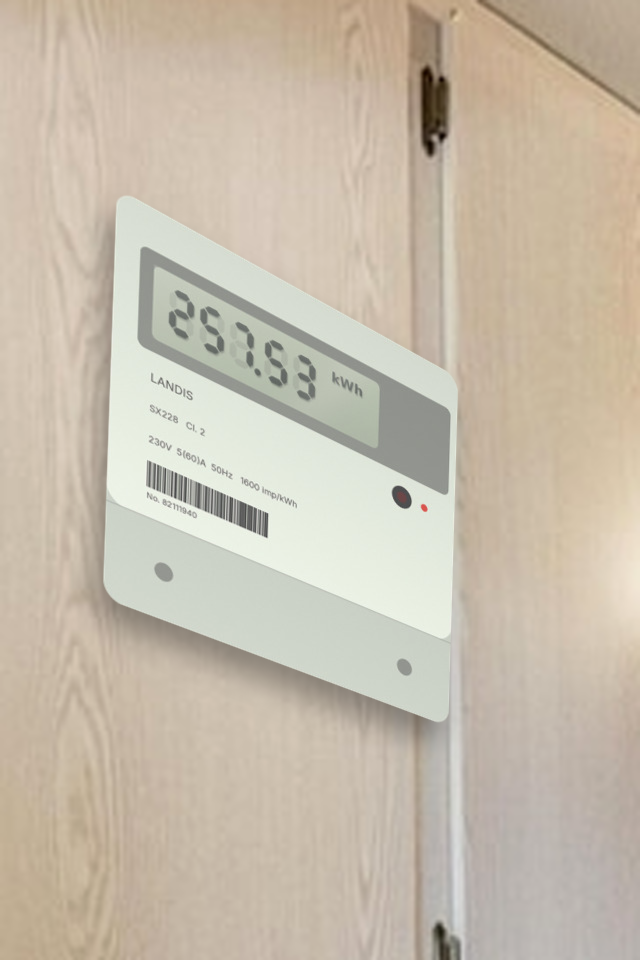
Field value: 257.53 kWh
